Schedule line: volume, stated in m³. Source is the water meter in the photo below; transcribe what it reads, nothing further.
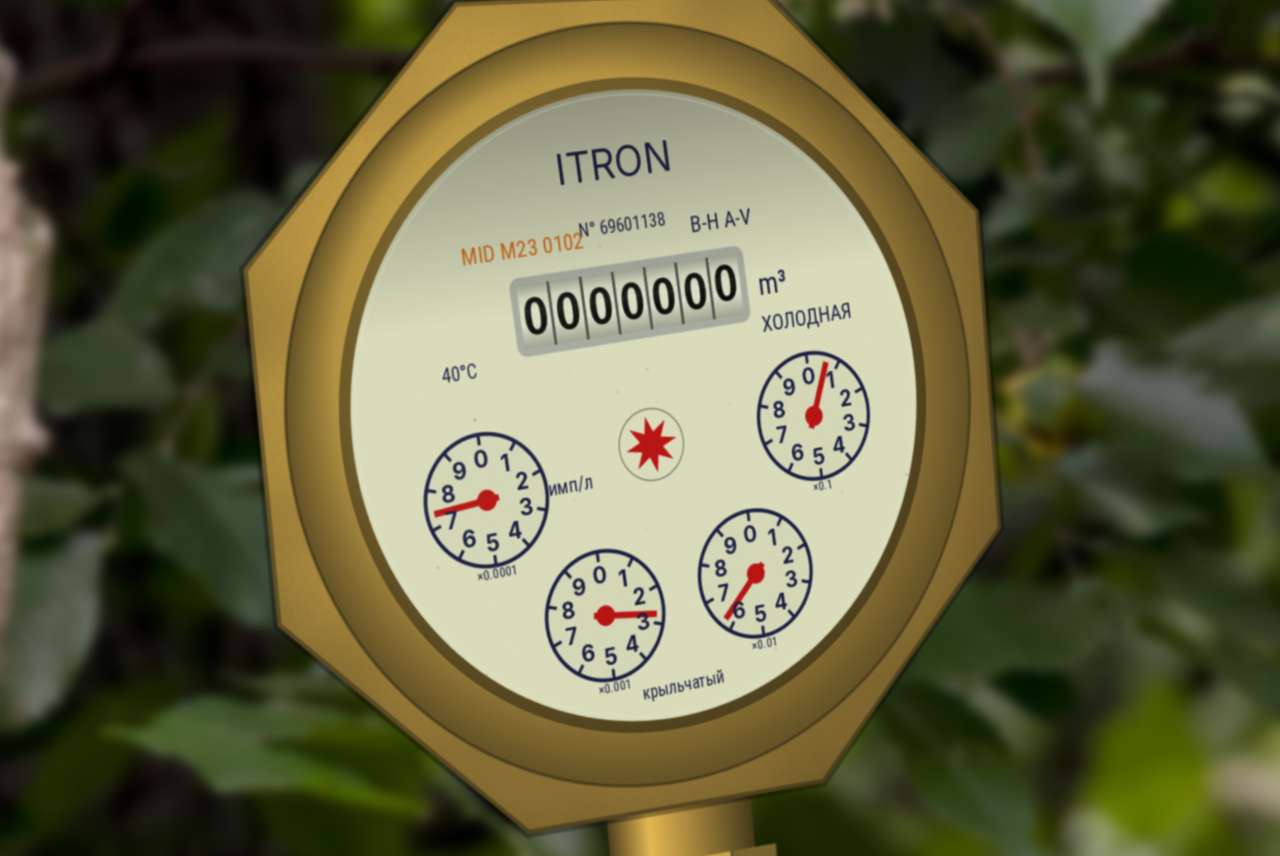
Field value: 0.0627 m³
